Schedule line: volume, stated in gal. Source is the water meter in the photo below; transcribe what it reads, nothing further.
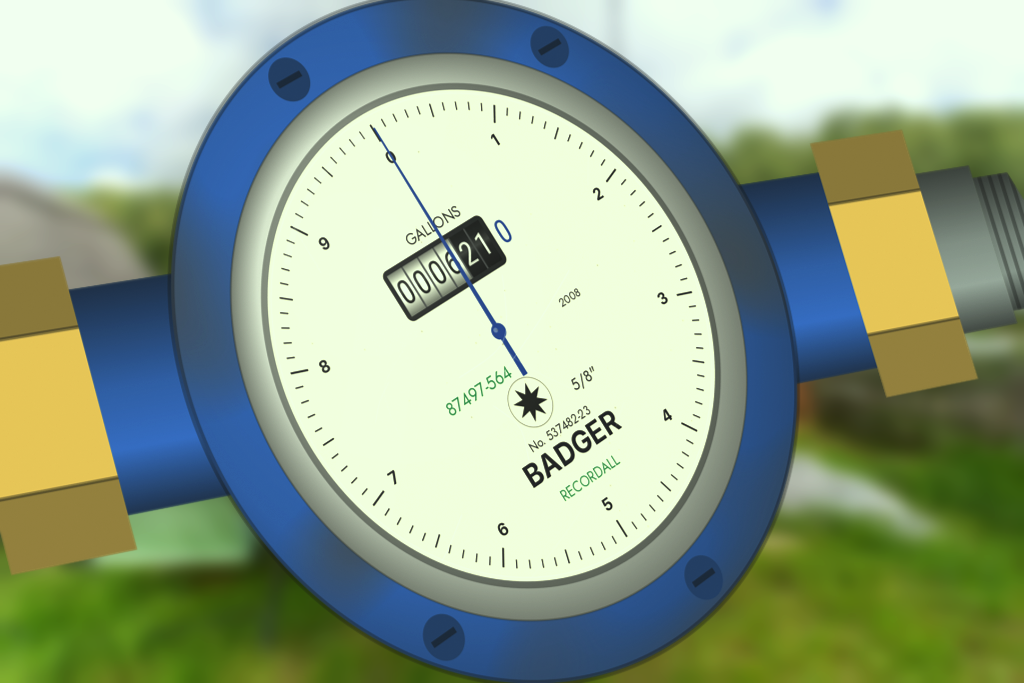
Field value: 6210.0 gal
